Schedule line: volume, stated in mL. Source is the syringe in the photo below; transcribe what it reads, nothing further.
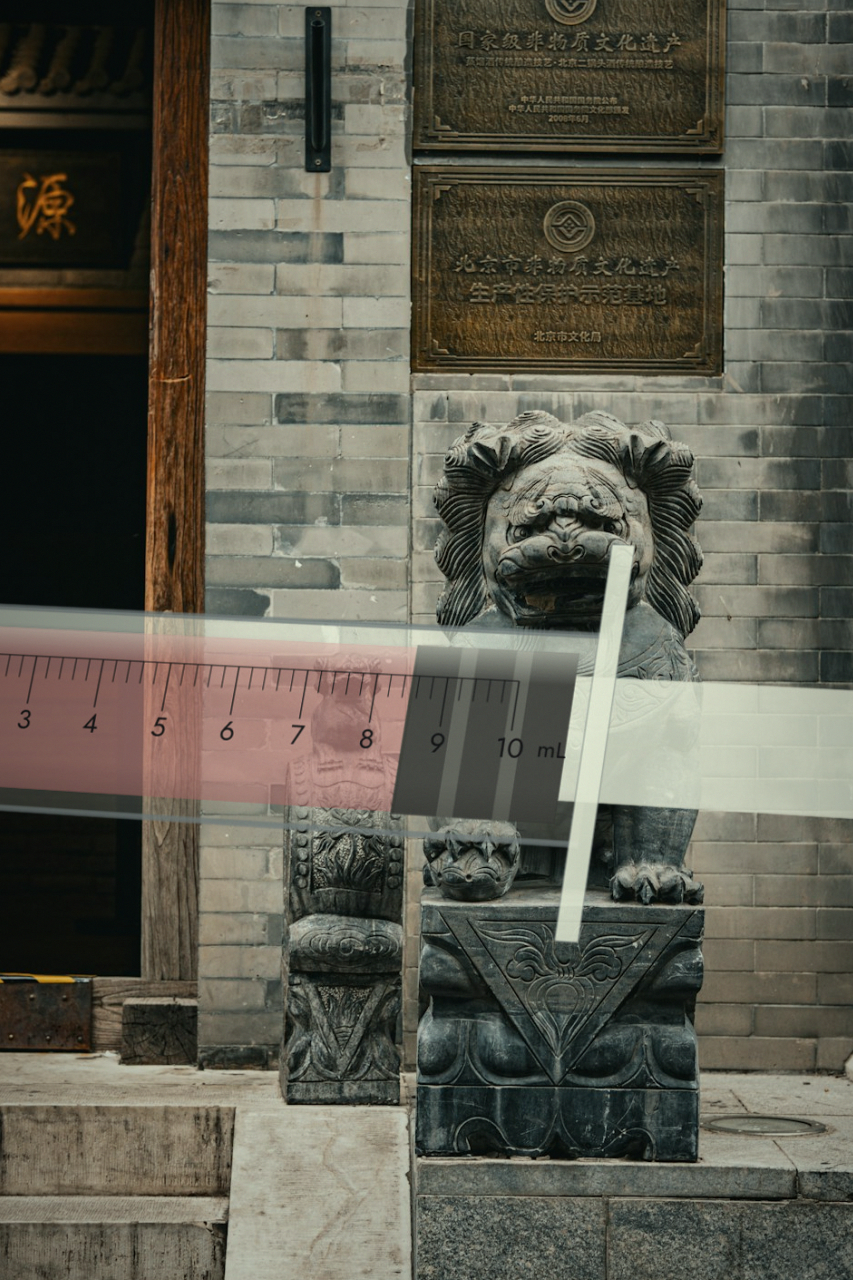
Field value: 8.5 mL
